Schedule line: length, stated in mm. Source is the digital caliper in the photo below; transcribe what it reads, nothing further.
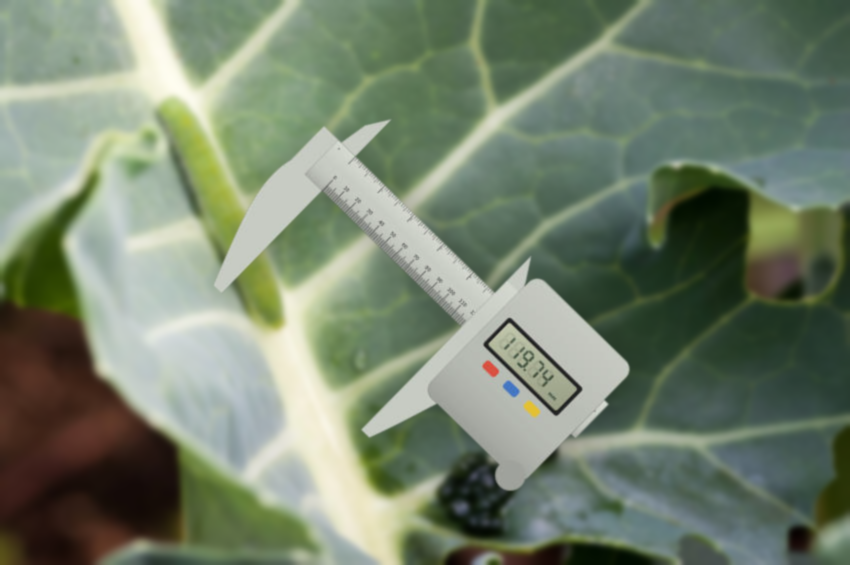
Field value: 119.74 mm
